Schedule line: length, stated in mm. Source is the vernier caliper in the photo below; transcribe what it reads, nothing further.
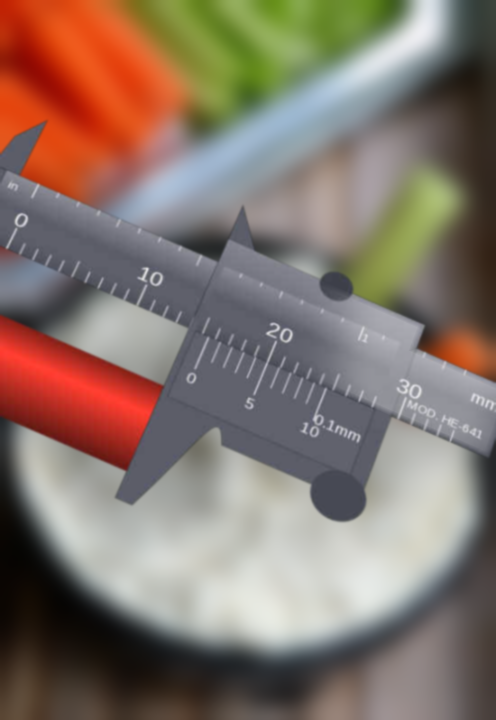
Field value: 15.5 mm
